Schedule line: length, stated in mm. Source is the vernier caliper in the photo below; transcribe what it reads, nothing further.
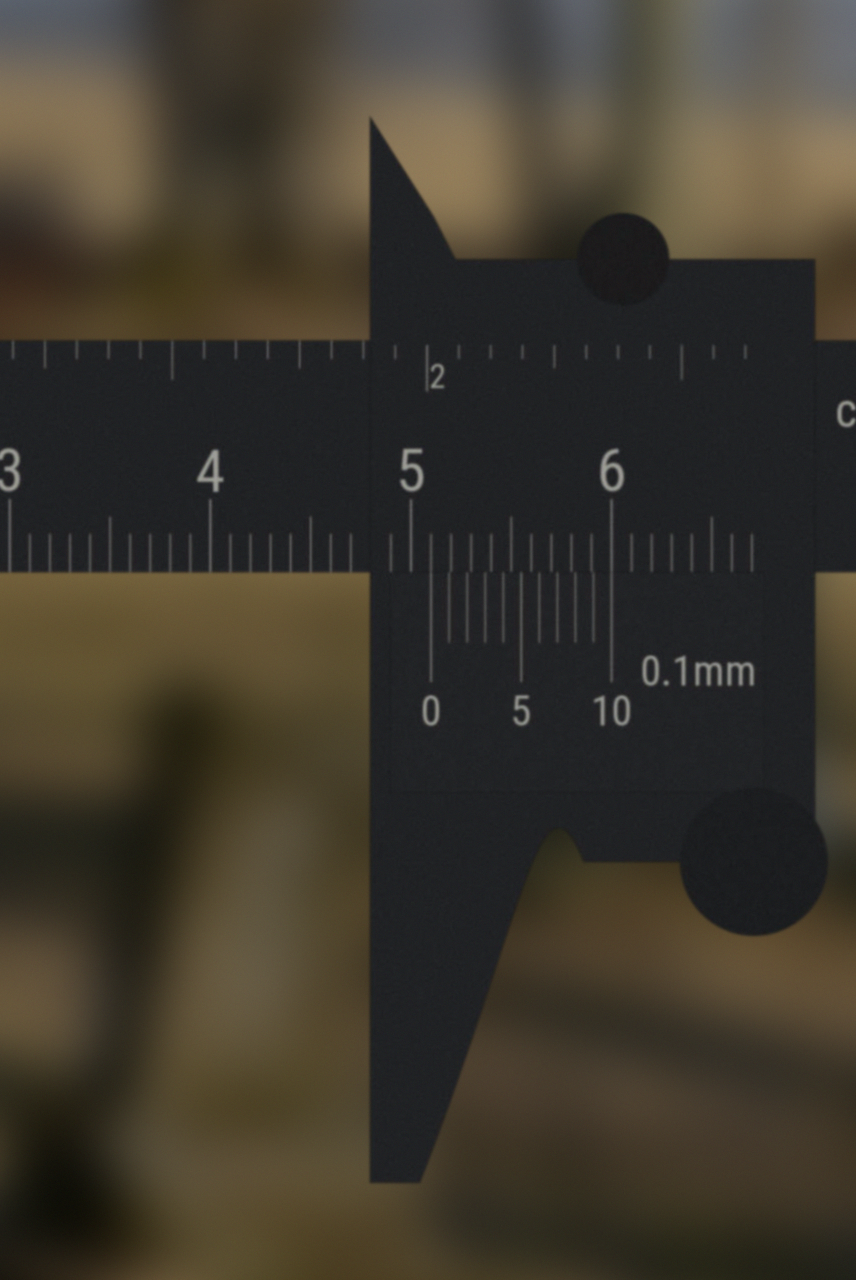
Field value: 51.0 mm
